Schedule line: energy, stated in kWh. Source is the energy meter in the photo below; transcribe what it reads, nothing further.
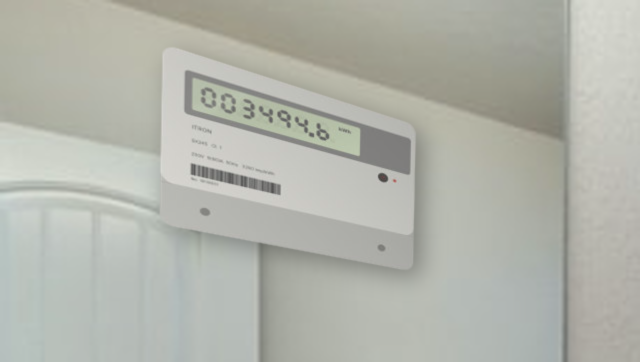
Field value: 3494.6 kWh
